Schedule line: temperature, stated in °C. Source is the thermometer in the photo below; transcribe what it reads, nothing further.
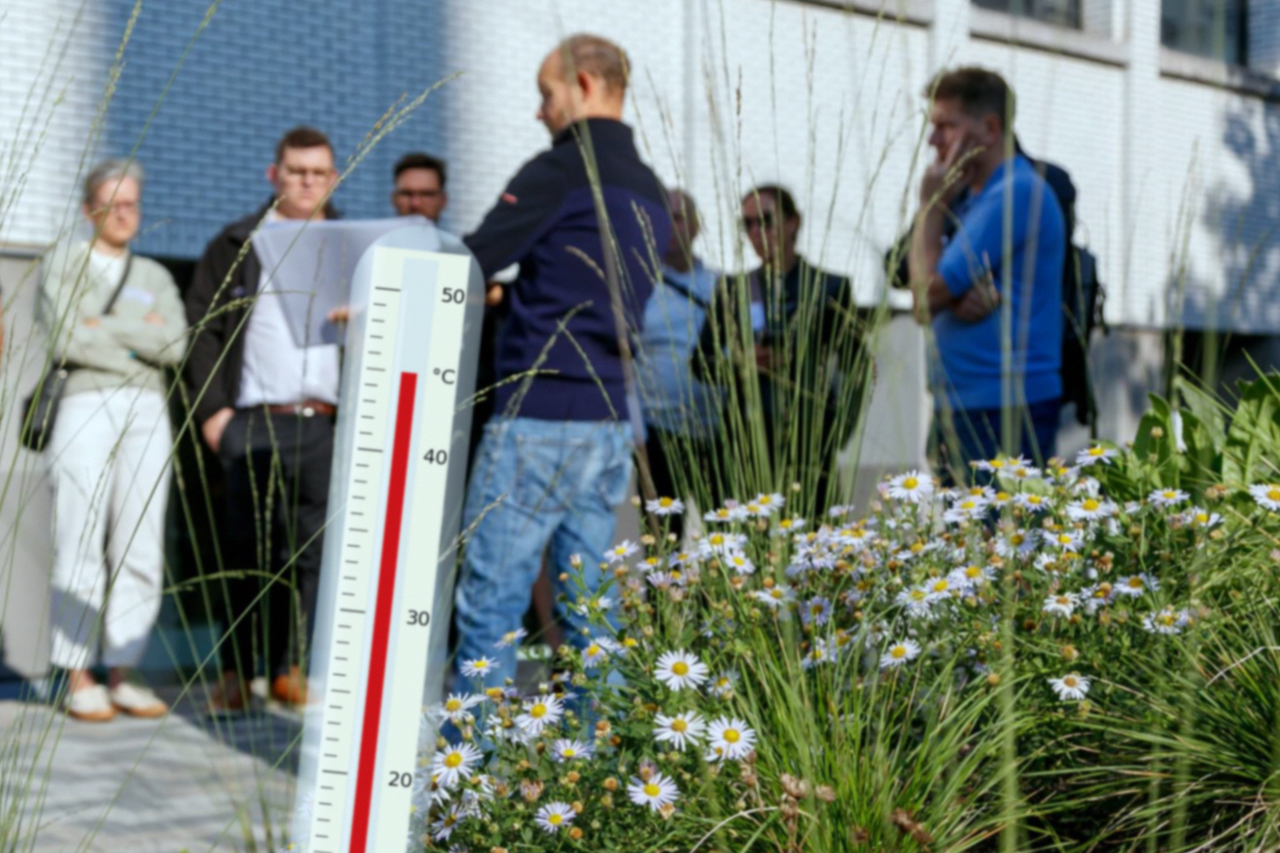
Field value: 45 °C
